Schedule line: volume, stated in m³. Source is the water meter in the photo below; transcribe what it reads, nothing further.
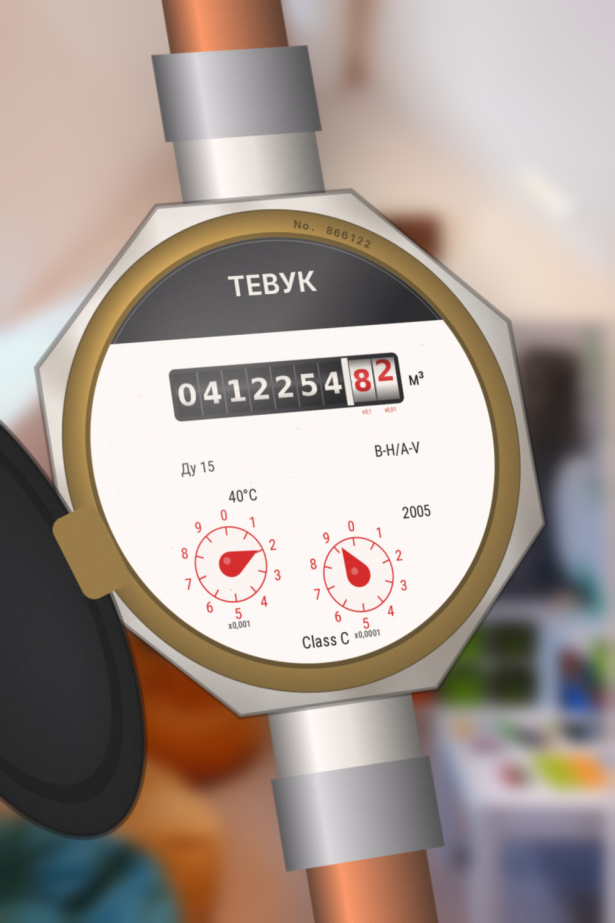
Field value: 412254.8219 m³
